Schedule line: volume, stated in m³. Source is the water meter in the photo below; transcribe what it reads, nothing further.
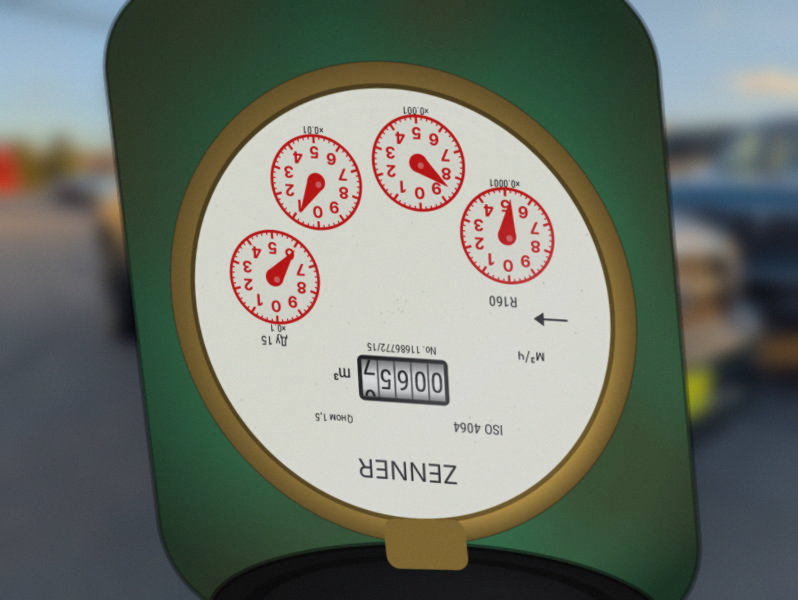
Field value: 656.6085 m³
